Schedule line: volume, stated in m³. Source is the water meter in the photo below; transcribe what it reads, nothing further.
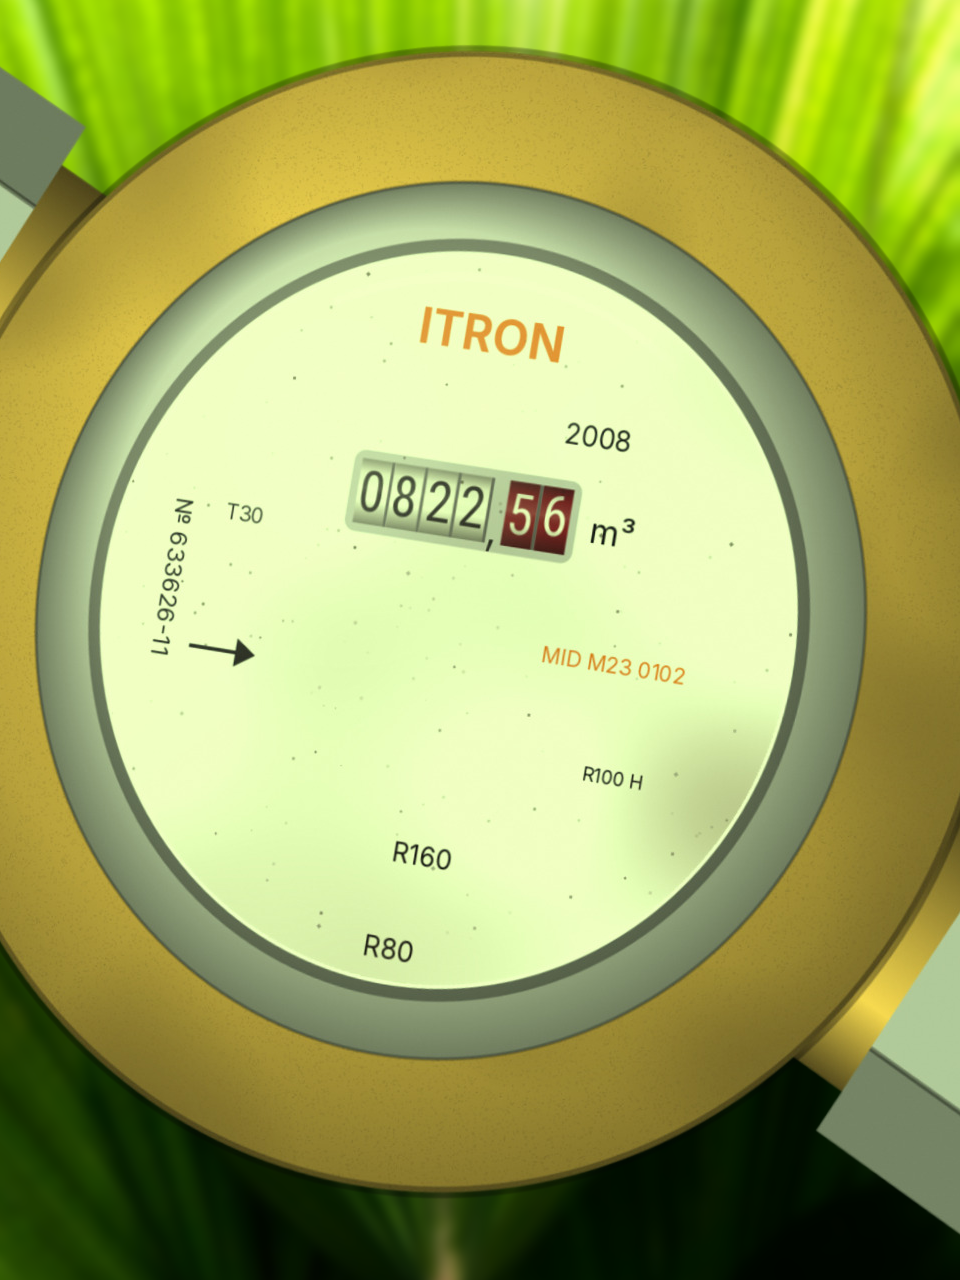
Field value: 822.56 m³
